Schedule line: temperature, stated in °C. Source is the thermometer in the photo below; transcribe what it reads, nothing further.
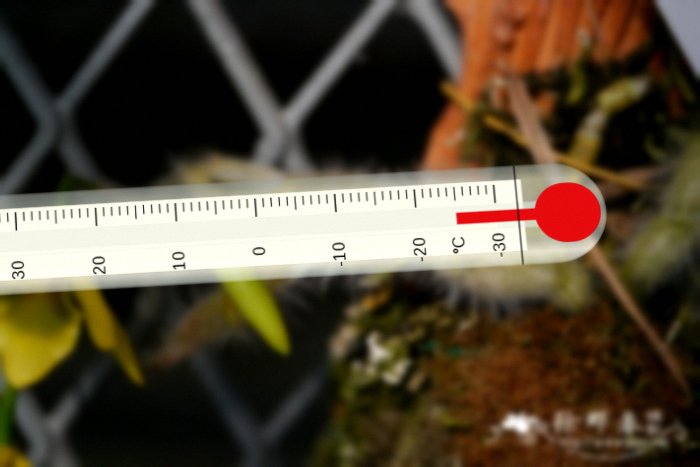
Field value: -25 °C
